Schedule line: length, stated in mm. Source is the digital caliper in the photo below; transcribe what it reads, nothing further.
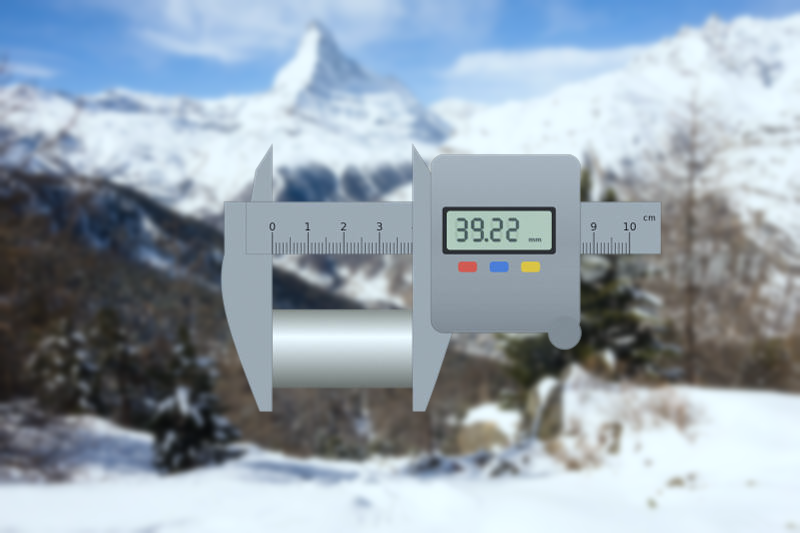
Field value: 39.22 mm
